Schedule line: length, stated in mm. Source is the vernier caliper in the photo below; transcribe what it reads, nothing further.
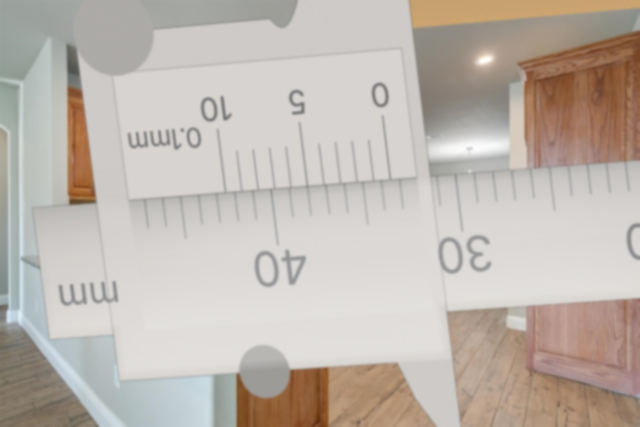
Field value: 33.5 mm
